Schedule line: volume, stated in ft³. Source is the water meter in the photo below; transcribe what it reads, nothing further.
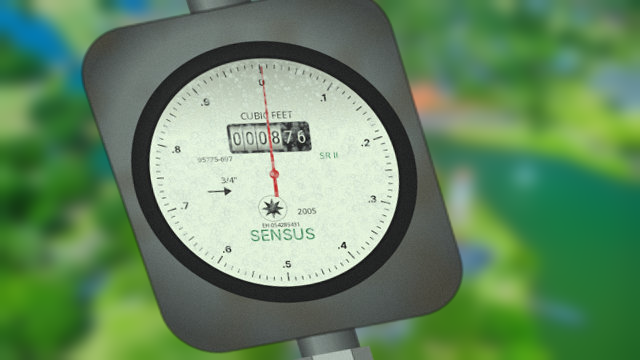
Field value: 876.00 ft³
